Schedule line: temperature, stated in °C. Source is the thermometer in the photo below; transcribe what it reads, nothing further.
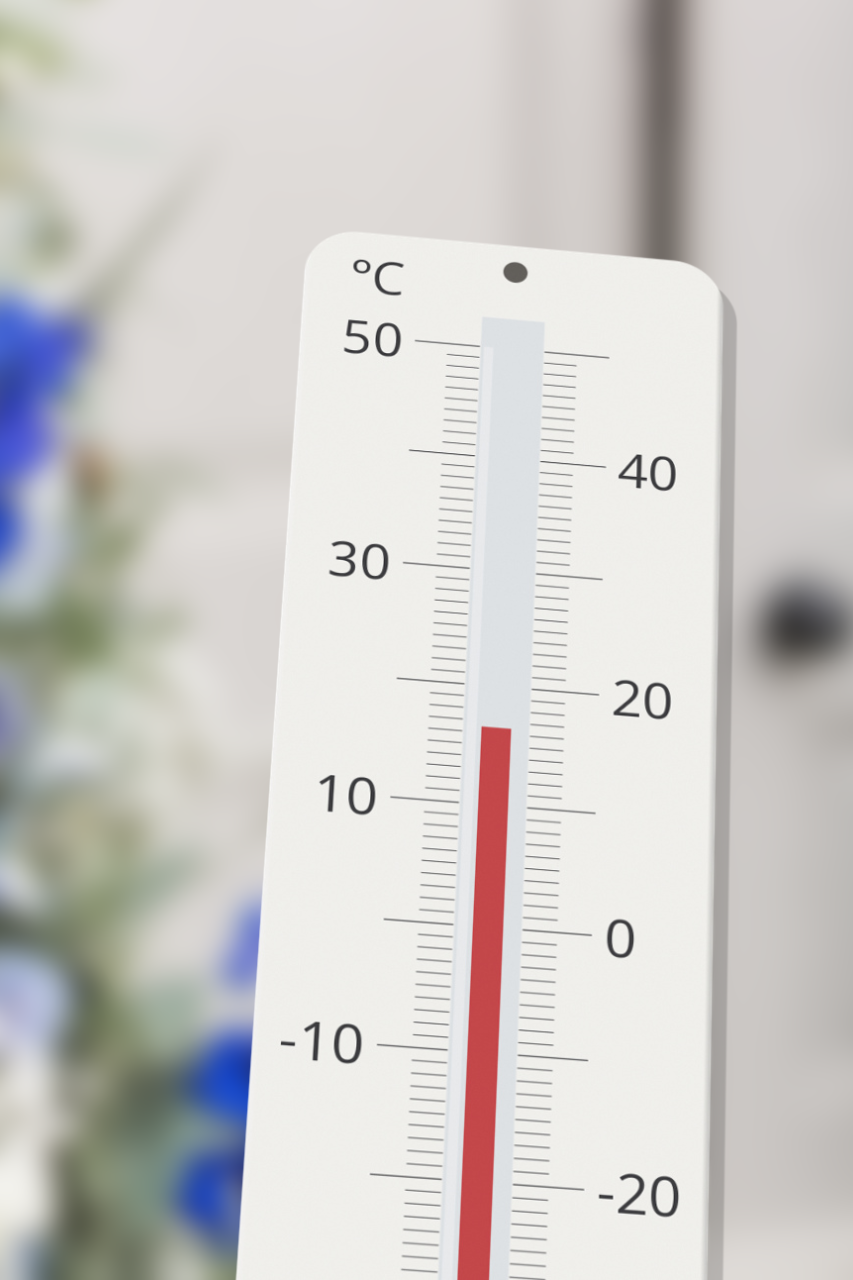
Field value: 16.5 °C
